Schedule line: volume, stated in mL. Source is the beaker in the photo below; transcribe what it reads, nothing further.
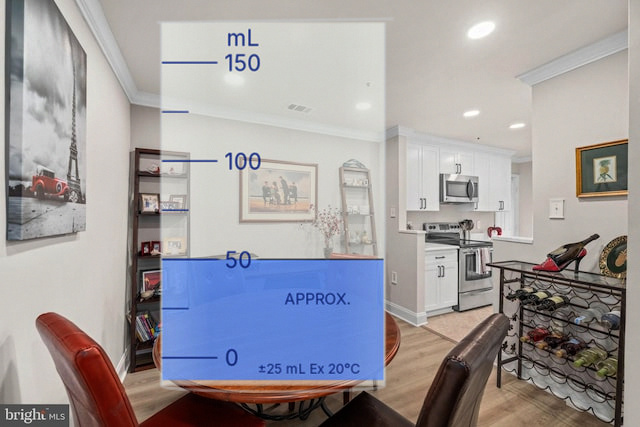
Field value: 50 mL
